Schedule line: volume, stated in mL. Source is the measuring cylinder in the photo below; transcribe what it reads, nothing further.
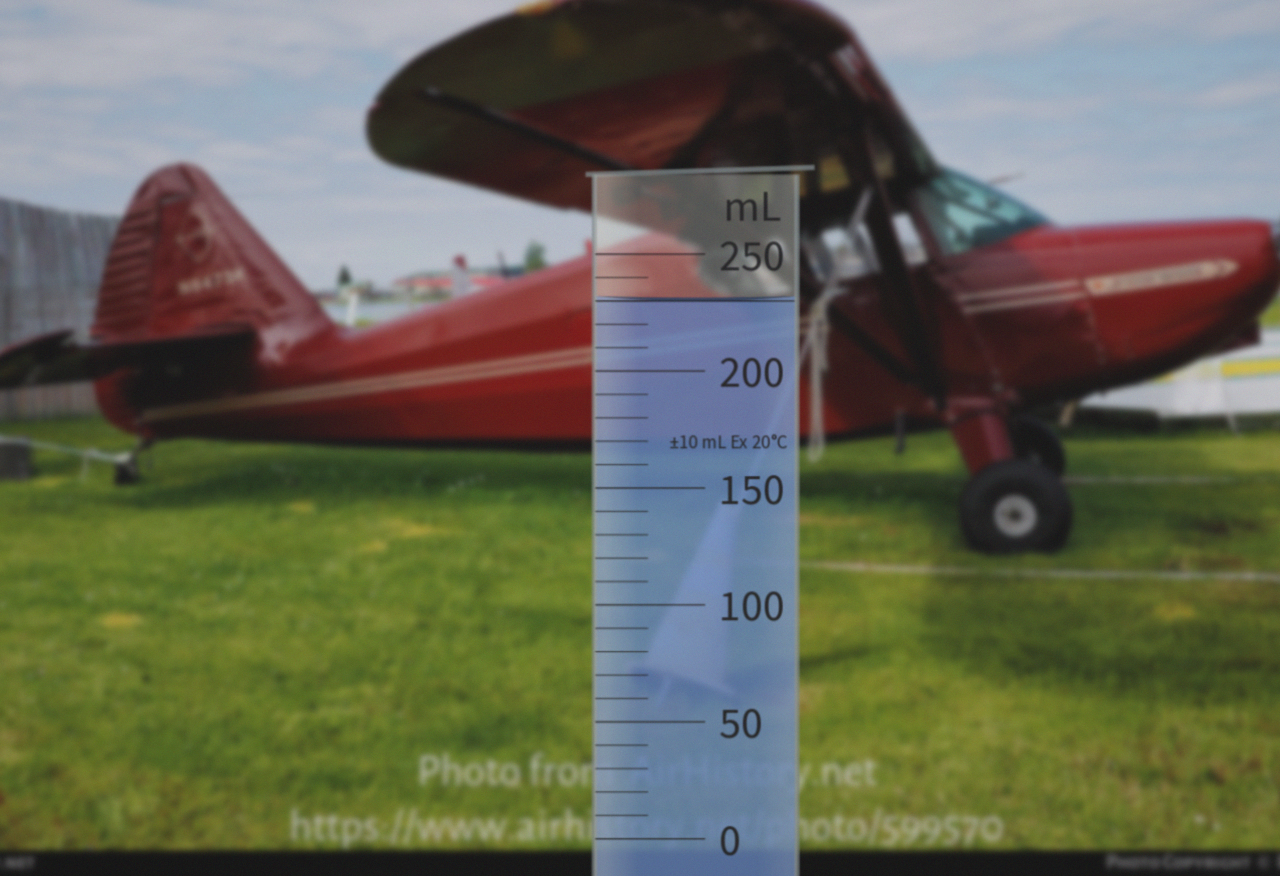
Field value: 230 mL
